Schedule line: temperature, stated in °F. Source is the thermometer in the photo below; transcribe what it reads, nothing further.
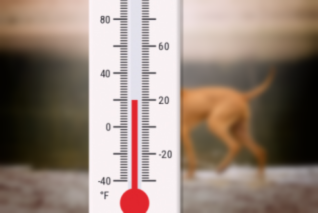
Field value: 20 °F
